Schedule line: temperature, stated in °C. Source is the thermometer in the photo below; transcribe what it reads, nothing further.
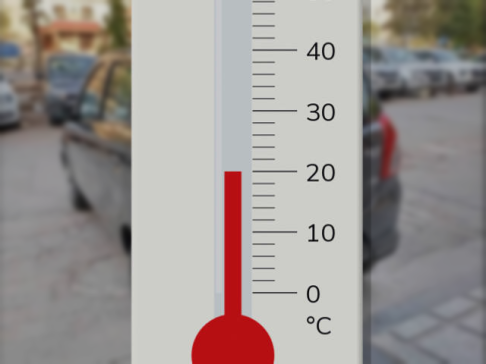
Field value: 20 °C
